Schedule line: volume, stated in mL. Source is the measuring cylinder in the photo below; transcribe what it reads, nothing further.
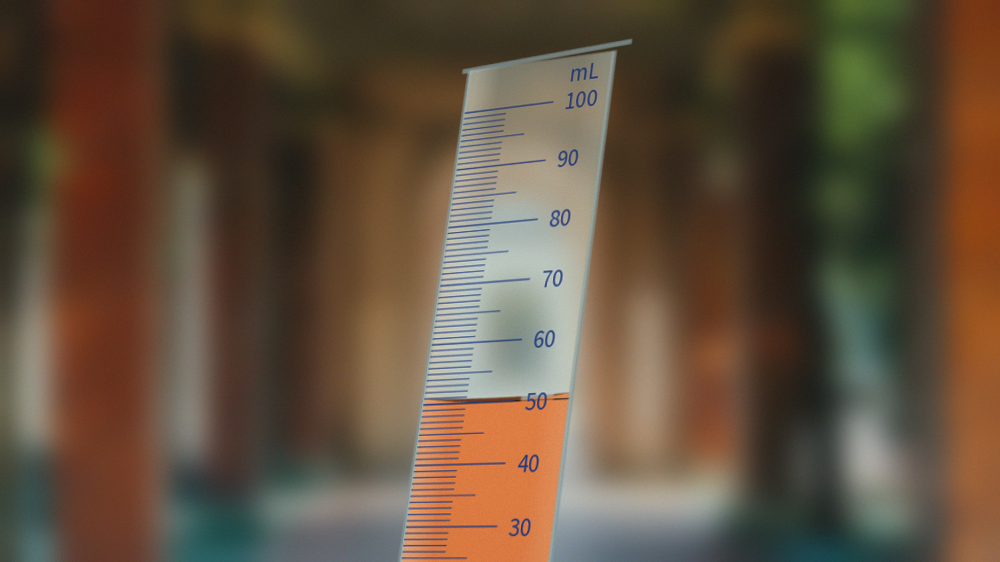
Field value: 50 mL
